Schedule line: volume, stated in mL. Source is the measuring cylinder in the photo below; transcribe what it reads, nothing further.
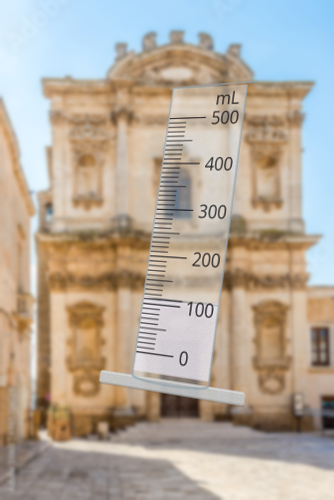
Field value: 110 mL
